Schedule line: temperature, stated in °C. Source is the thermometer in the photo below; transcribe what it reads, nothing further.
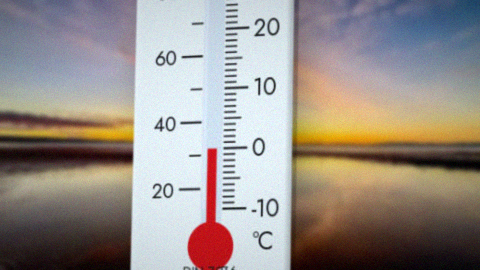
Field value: 0 °C
